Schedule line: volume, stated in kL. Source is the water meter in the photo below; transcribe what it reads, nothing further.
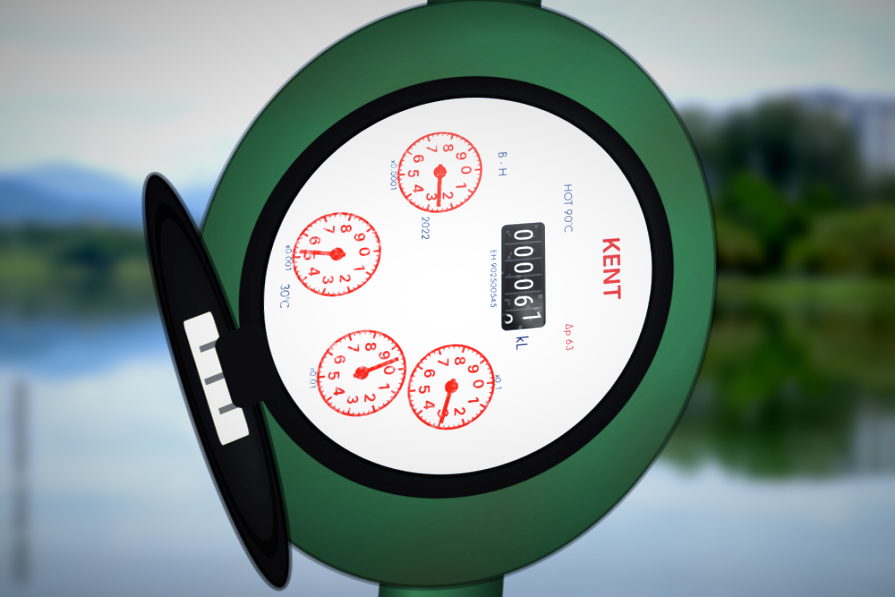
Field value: 61.2952 kL
